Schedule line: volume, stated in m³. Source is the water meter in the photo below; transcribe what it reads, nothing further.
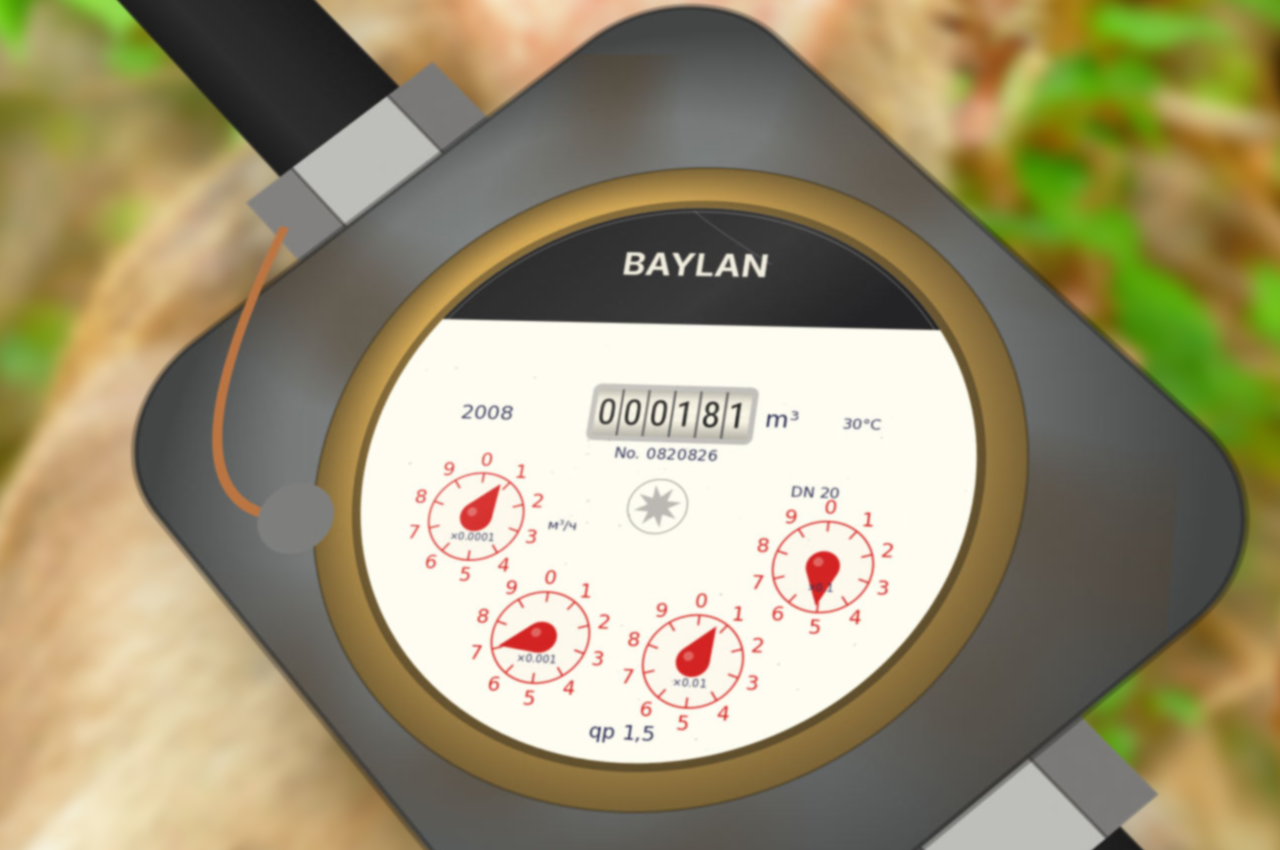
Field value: 181.5070 m³
